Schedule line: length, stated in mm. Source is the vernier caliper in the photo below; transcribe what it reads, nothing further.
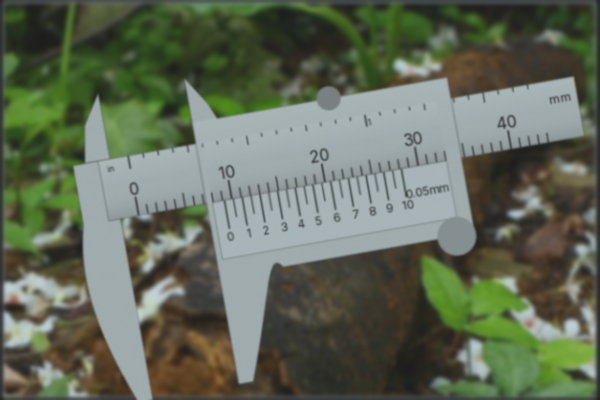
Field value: 9.2 mm
